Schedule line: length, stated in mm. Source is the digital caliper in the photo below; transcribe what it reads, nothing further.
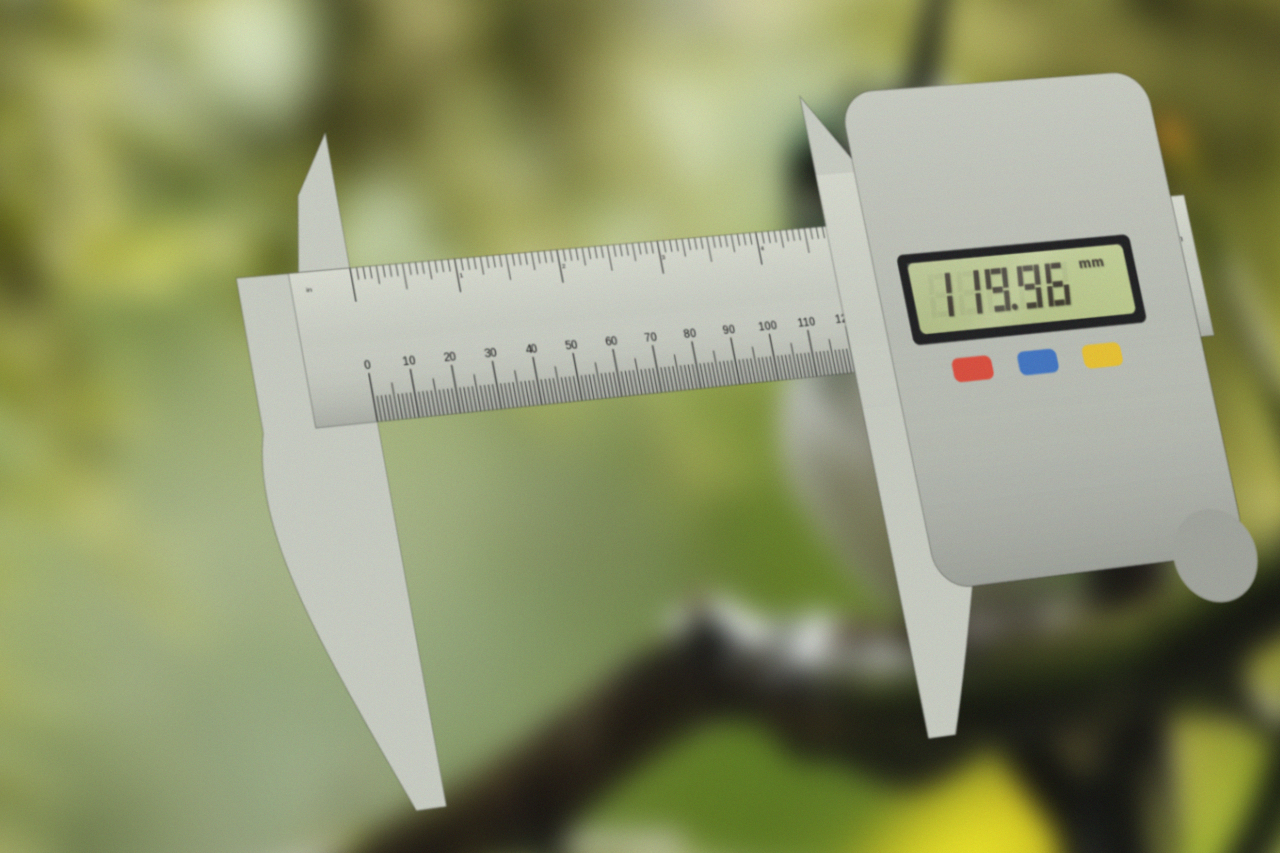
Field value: 119.96 mm
